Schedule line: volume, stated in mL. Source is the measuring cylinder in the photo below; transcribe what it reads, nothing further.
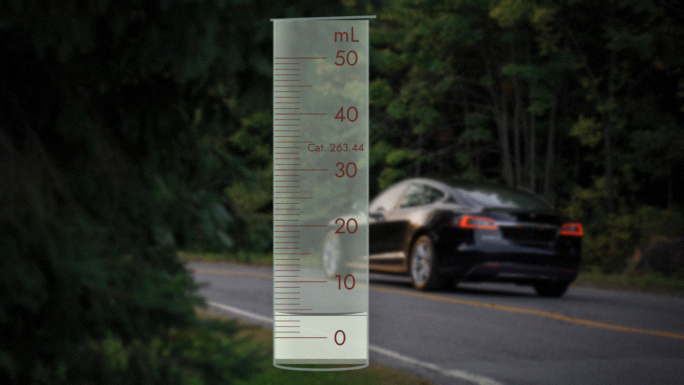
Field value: 4 mL
